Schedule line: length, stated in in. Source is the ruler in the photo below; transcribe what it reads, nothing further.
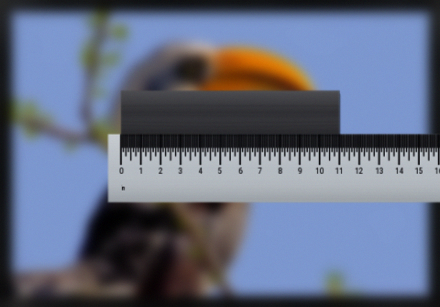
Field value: 11 in
